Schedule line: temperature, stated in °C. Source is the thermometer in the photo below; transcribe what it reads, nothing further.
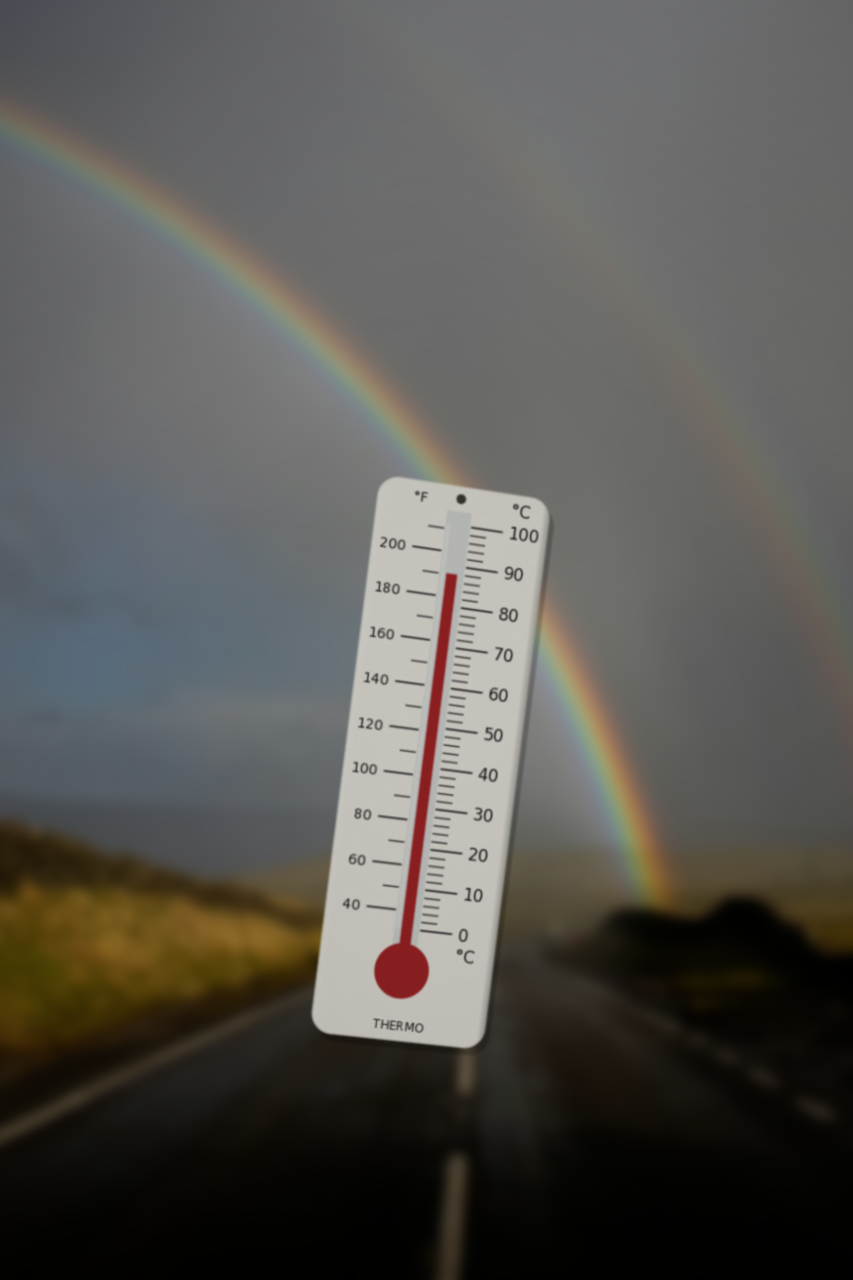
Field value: 88 °C
